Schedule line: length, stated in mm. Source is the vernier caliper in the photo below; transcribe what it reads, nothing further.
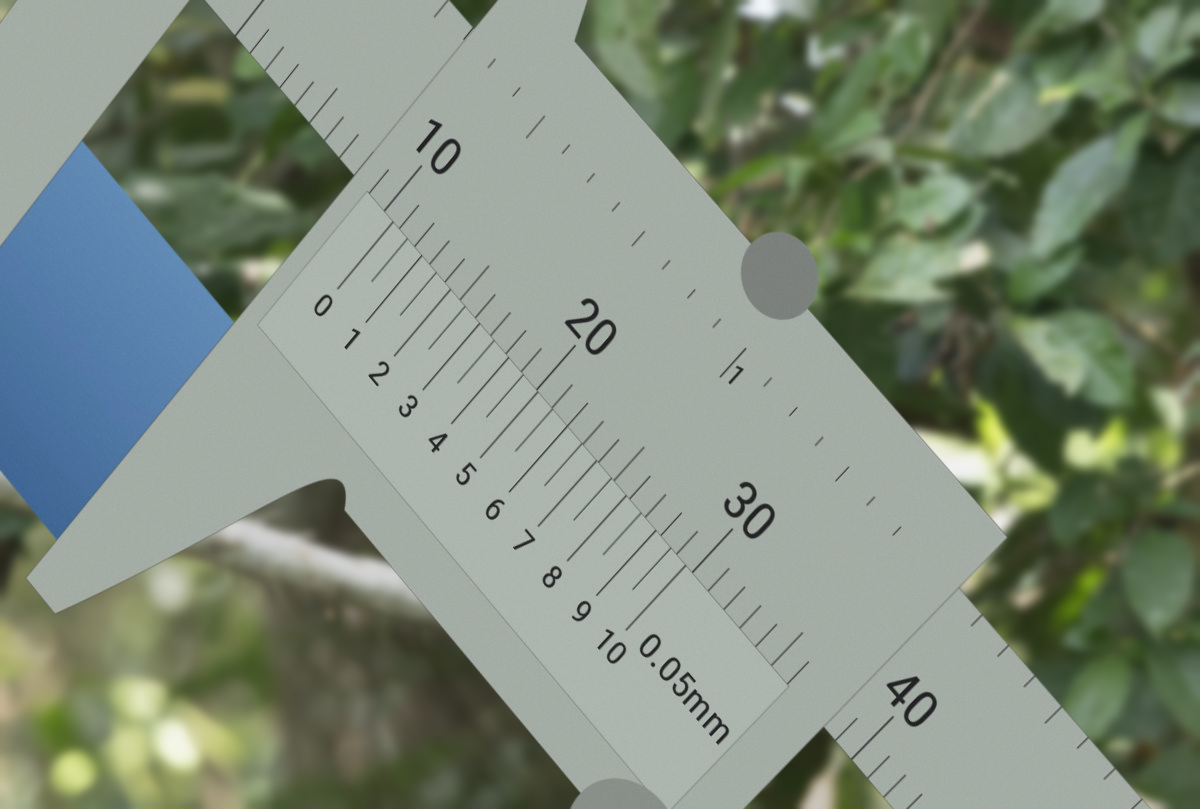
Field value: 10.6 mm
